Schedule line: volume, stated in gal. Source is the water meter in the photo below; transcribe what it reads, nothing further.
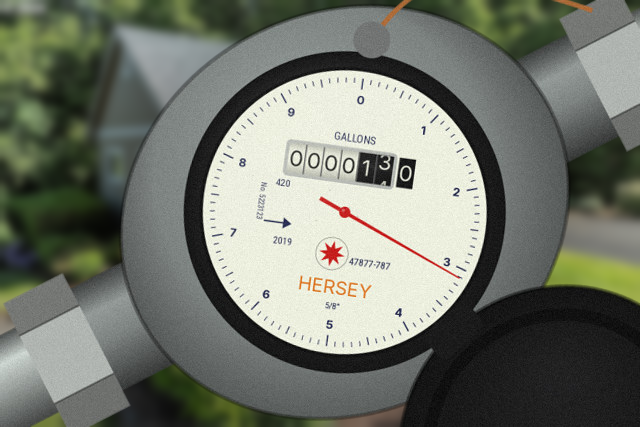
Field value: 133.1 gal
